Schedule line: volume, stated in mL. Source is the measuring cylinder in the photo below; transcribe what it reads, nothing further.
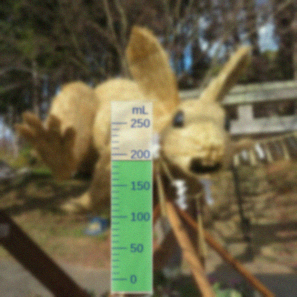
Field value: 190 mL
